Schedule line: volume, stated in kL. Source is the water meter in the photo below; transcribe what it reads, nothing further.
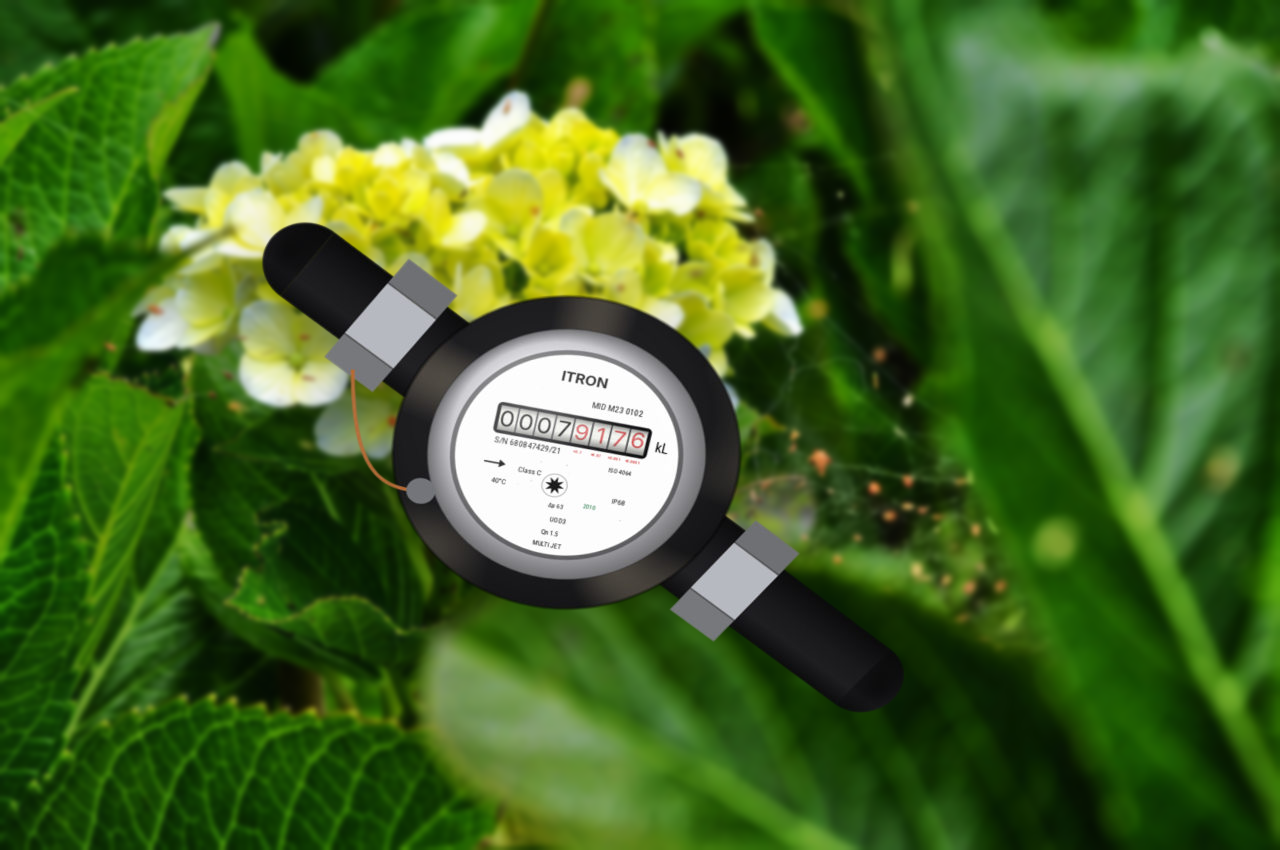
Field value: 7.9176 kL
